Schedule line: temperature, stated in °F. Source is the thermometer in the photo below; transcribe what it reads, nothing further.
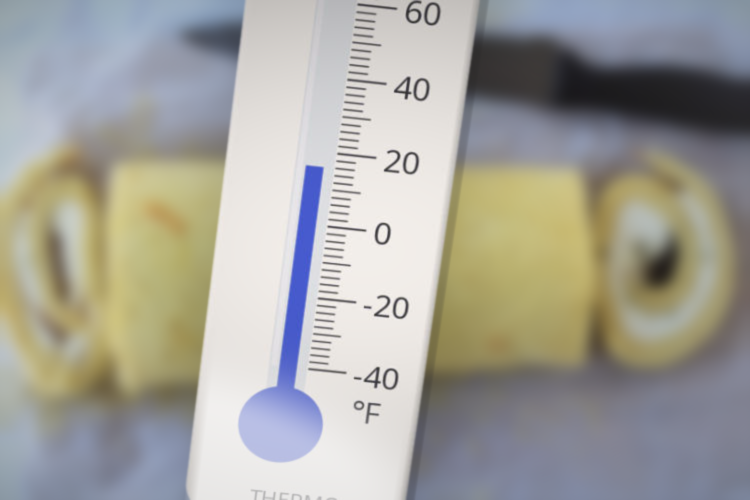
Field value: 16 °F
